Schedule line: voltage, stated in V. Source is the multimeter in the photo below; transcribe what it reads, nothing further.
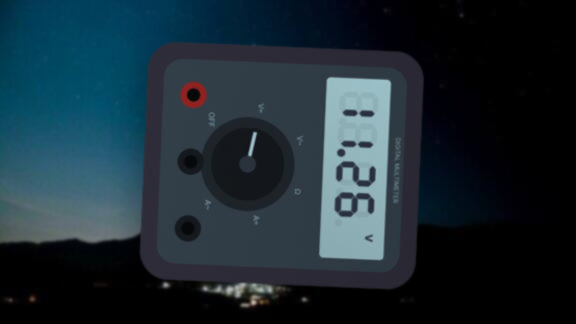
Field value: 11.26 V
